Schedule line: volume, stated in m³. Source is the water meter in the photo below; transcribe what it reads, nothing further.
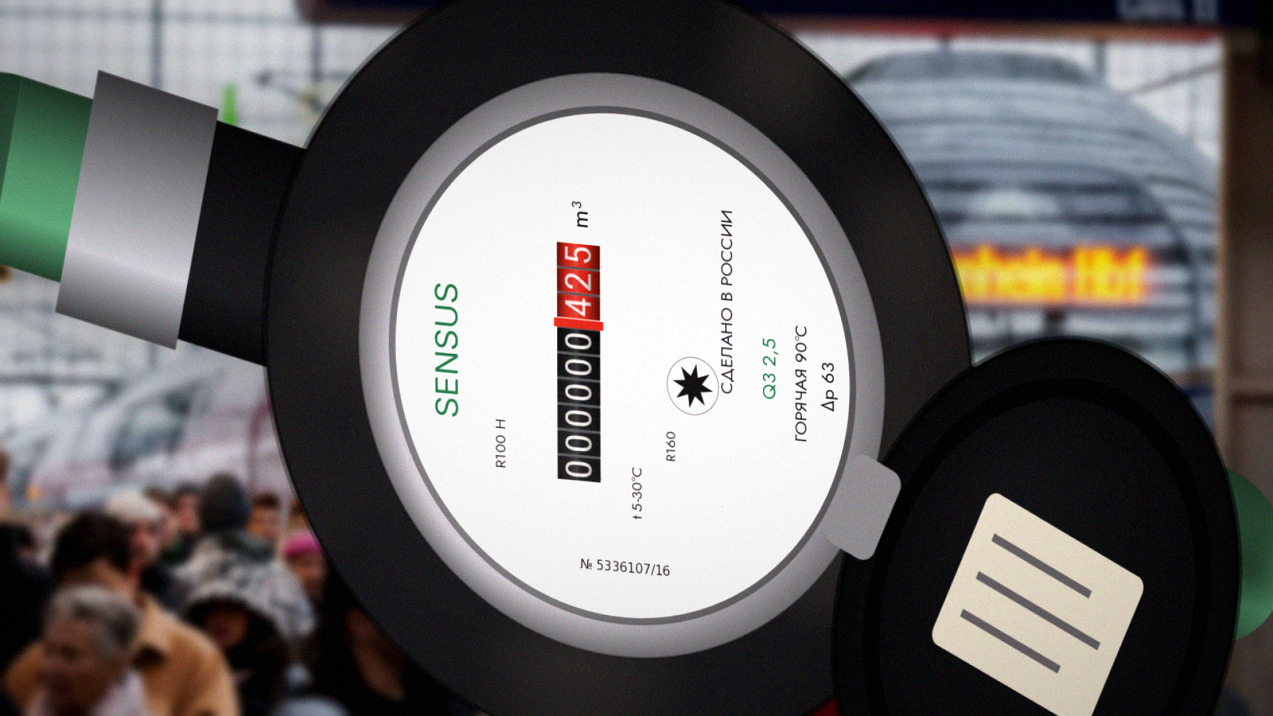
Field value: 0.425 m³
